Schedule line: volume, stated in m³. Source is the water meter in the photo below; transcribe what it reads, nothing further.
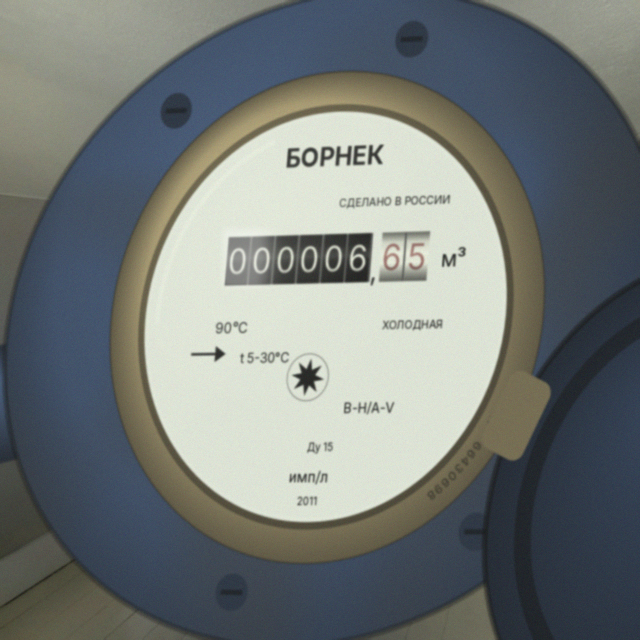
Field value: 6.65 m³
